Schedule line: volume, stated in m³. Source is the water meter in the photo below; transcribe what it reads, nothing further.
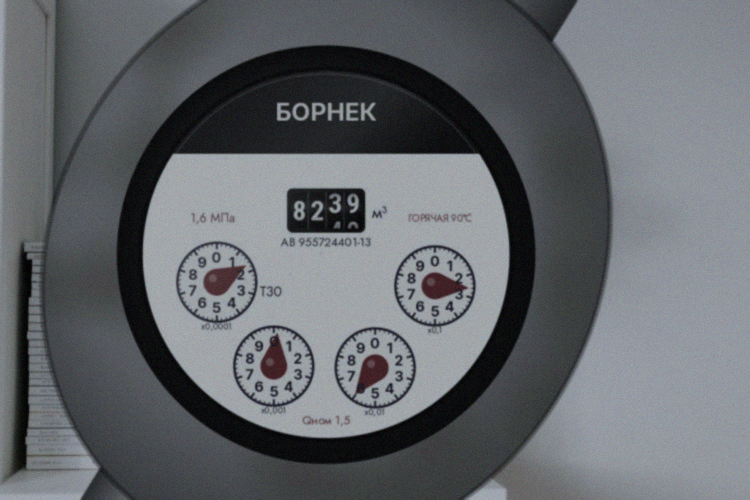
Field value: 8239.2601 m³
